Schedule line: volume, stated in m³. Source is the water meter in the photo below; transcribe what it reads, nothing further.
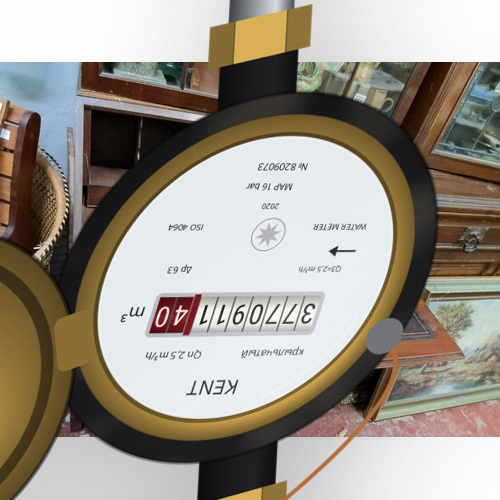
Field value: 3770911.40 m³
